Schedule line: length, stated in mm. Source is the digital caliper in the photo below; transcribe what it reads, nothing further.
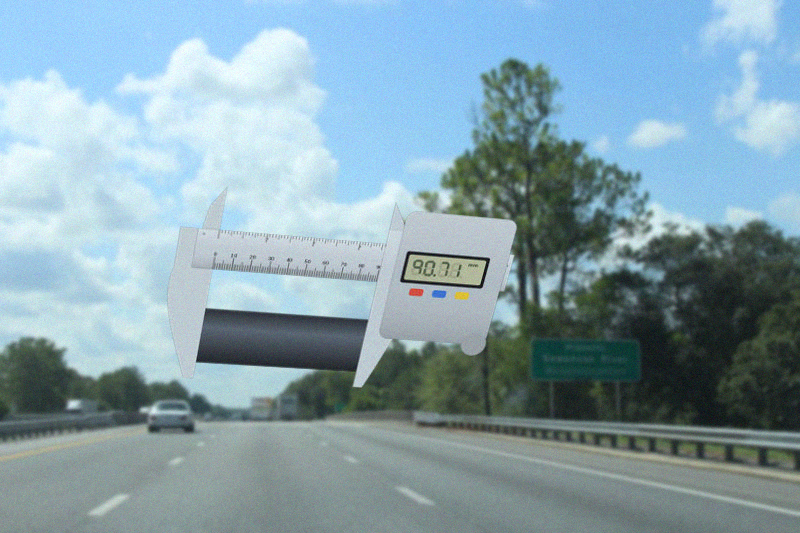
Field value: 90.71 mm
